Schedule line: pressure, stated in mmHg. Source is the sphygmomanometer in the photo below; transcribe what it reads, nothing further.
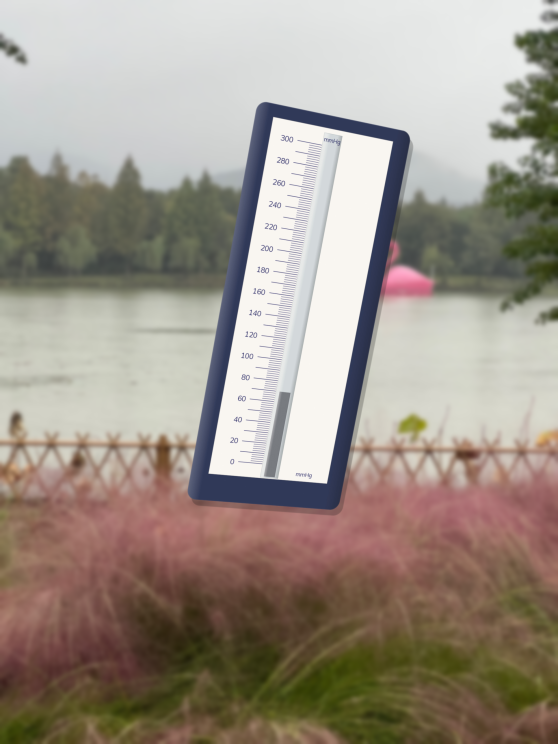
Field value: 70 mmHg
